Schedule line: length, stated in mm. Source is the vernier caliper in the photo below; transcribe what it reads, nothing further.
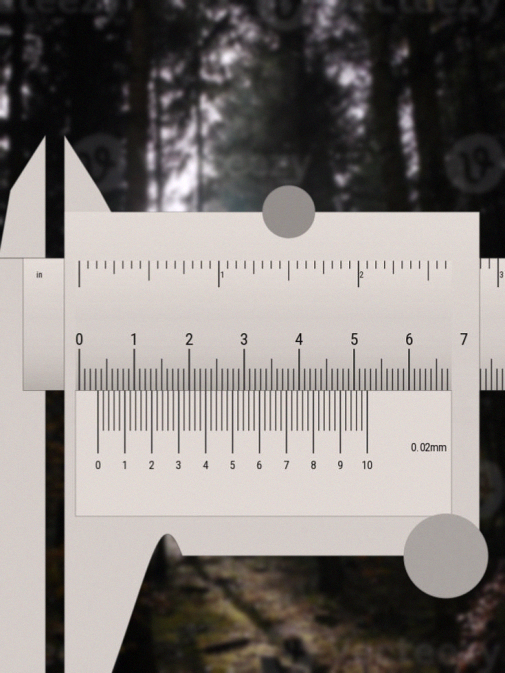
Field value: 3.4 mm
